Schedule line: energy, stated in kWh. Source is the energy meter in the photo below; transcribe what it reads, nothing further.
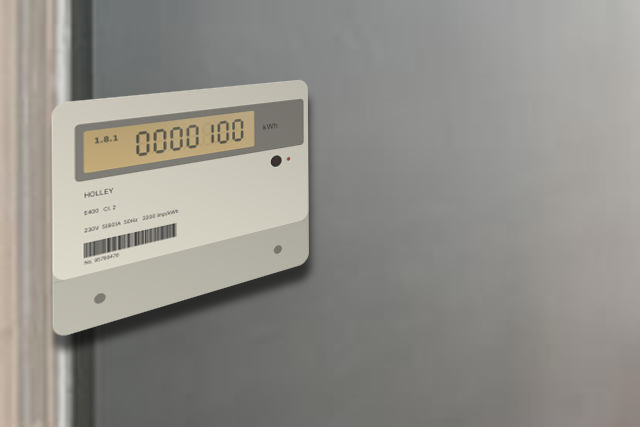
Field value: 100 kWh
